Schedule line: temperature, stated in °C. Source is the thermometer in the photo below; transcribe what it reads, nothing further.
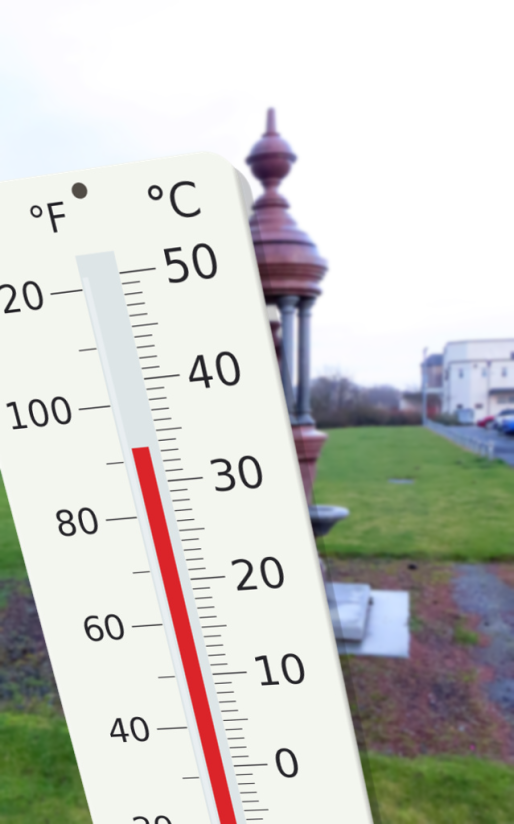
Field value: 33.5 °C
